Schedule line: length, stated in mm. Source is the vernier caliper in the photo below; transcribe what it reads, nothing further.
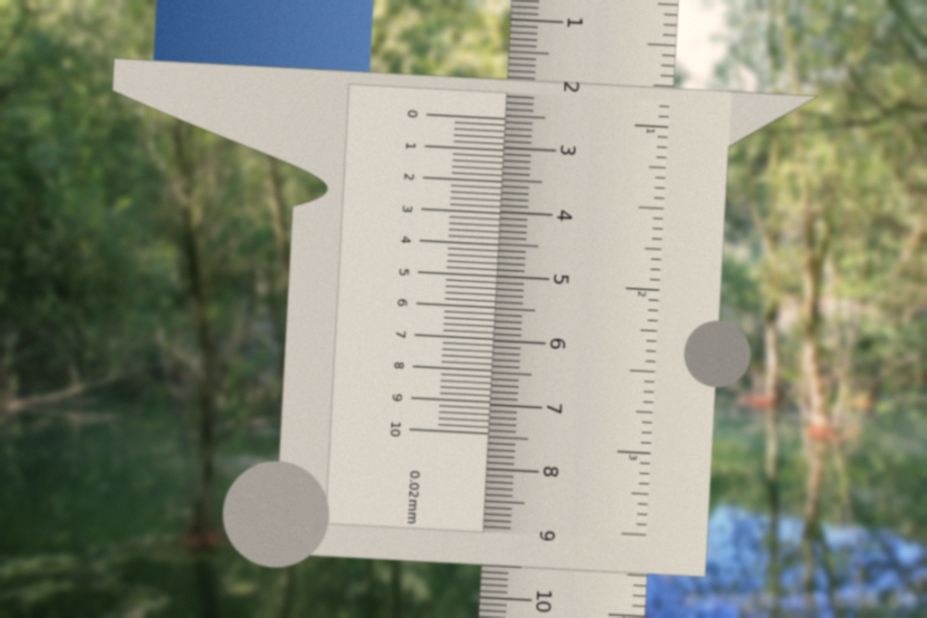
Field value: 25.5 mm
